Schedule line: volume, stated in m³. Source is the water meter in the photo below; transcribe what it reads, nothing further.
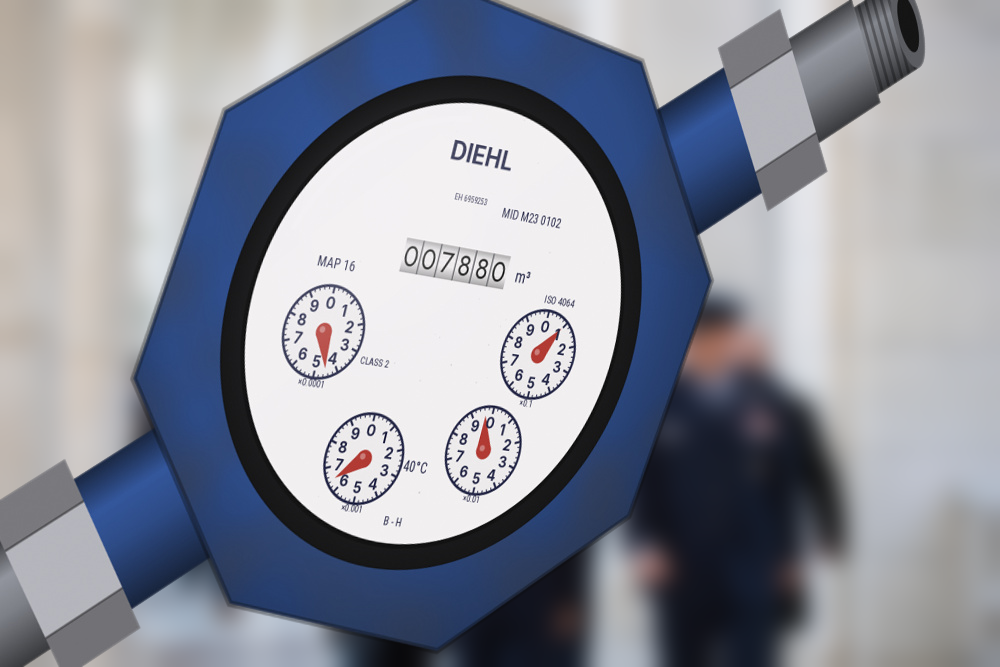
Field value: 7880.0964 m³
